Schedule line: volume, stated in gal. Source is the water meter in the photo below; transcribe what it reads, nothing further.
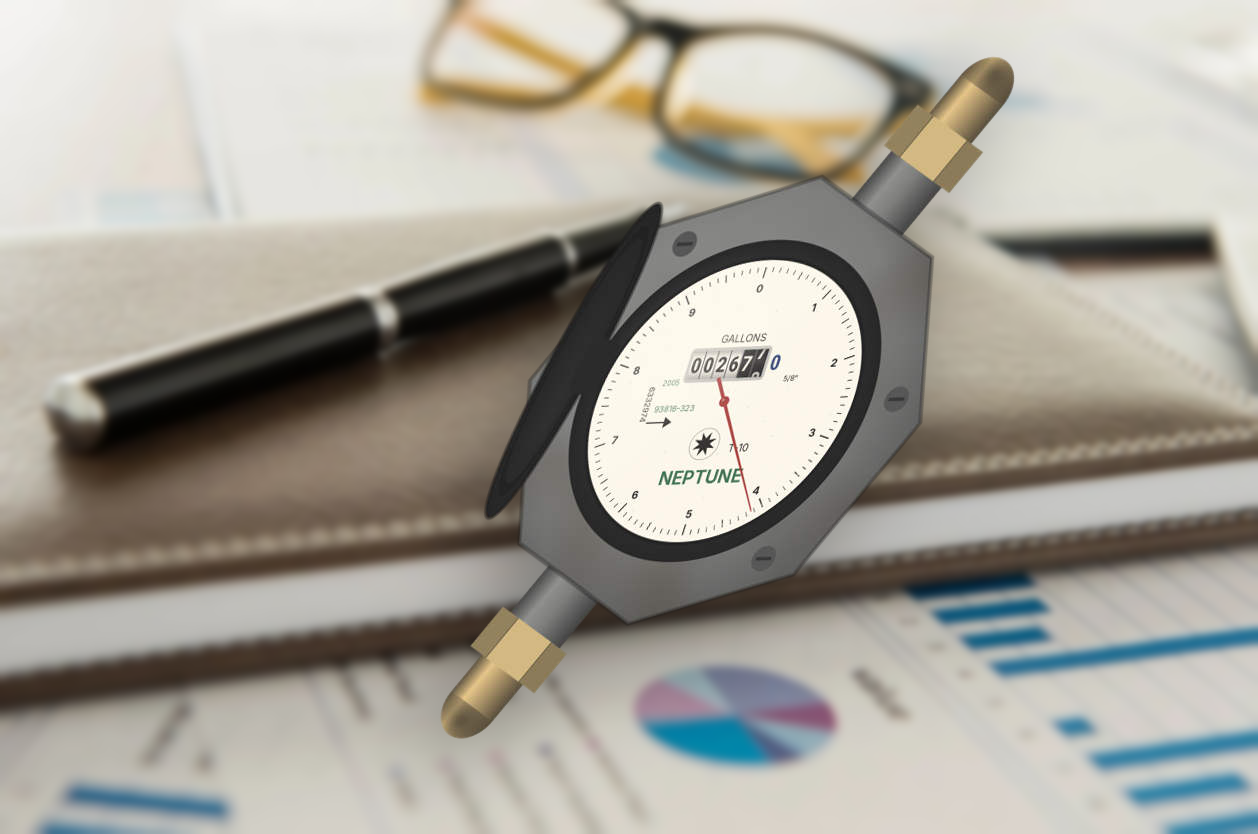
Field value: 26774.1 gal
